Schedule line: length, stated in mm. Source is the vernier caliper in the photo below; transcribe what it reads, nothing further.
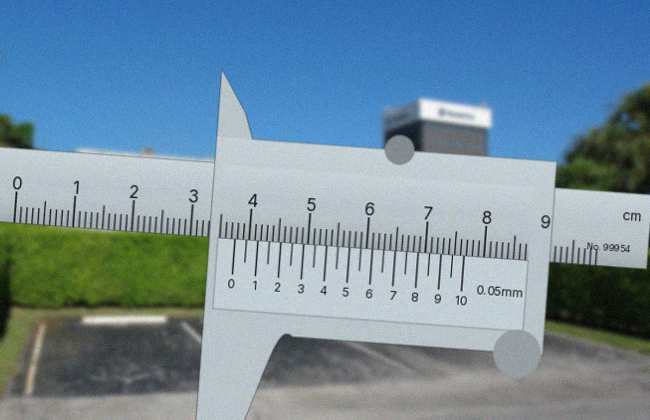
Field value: 37.6 mm
